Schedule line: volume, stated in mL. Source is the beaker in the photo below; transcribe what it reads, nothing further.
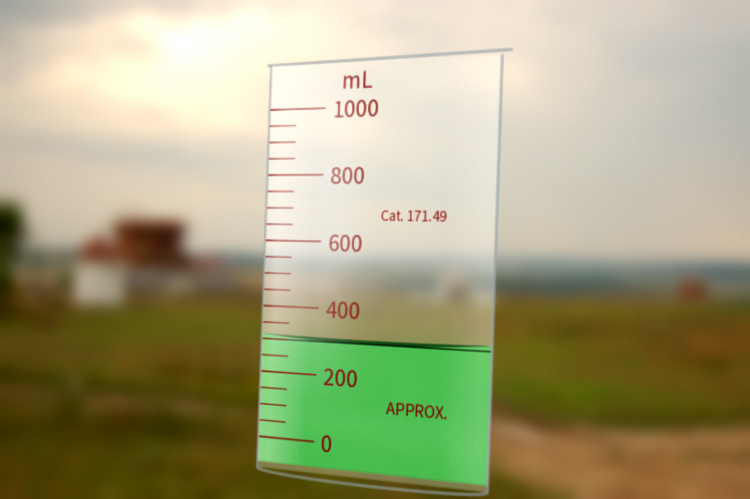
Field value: 300 mL
